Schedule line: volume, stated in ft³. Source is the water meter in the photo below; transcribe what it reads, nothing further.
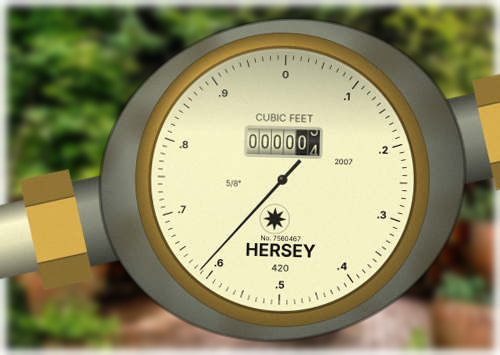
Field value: 3.61 ft³
